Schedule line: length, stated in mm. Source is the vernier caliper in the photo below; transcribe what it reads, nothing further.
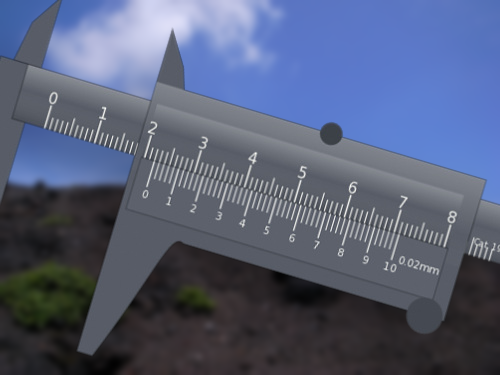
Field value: 22.0 mm
